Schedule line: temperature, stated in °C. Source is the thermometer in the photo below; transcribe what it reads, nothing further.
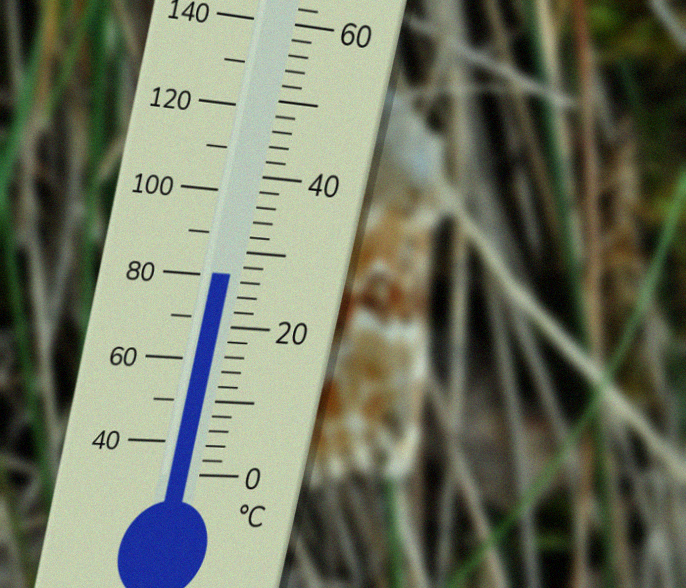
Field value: 27 °C
